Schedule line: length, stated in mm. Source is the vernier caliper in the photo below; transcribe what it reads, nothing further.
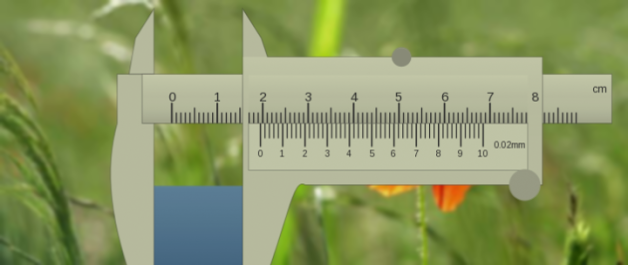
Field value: 19.5 mm
